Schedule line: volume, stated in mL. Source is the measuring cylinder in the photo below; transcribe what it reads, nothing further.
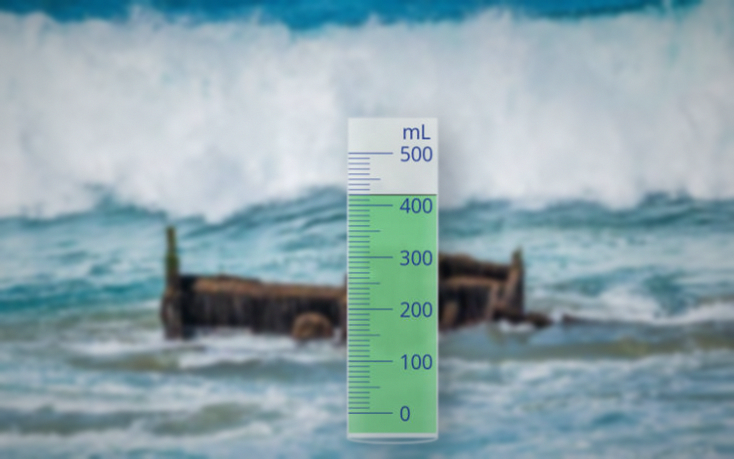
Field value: 420 mL
